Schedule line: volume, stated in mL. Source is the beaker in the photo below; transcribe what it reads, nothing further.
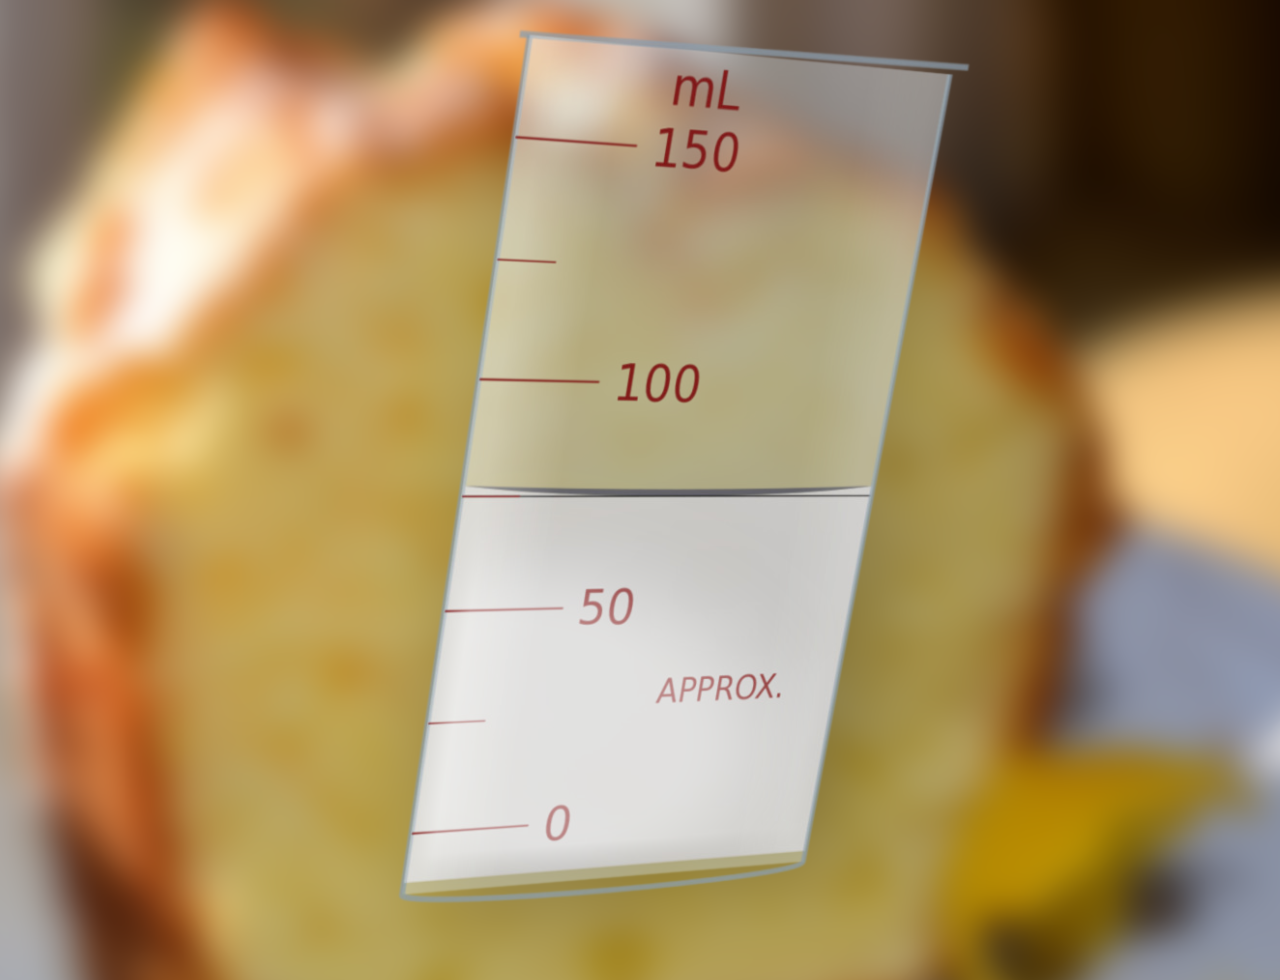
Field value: 75 mL
